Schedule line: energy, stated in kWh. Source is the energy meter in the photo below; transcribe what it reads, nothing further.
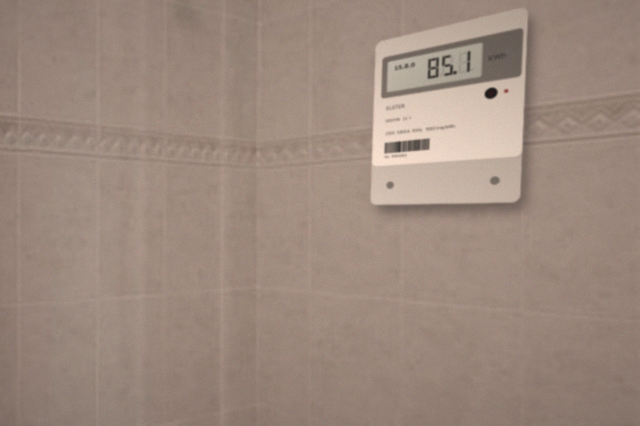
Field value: 85.1 kWh
